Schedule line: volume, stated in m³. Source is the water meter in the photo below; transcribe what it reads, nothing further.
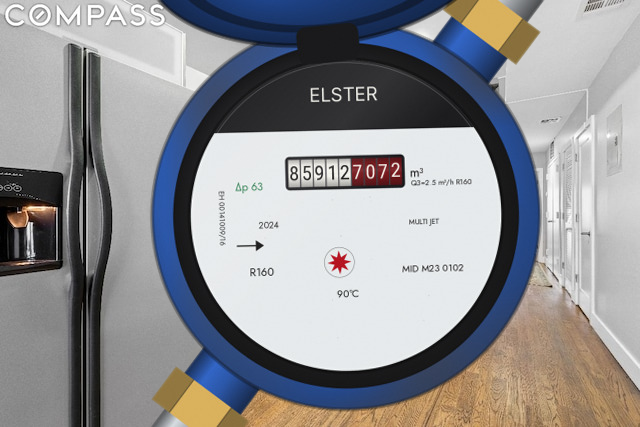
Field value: 85912.7072 m³
